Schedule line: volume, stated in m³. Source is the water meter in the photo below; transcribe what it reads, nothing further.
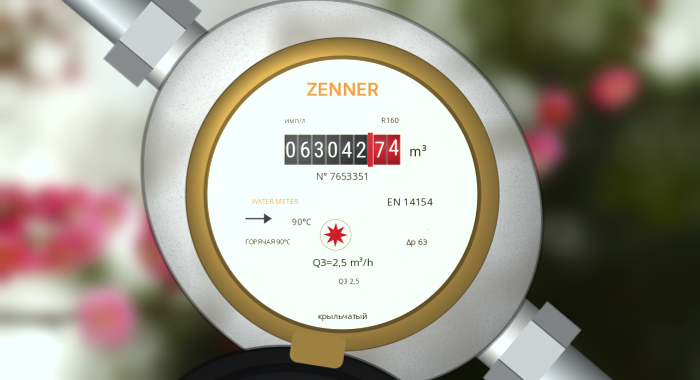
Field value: 63042.74 m³
